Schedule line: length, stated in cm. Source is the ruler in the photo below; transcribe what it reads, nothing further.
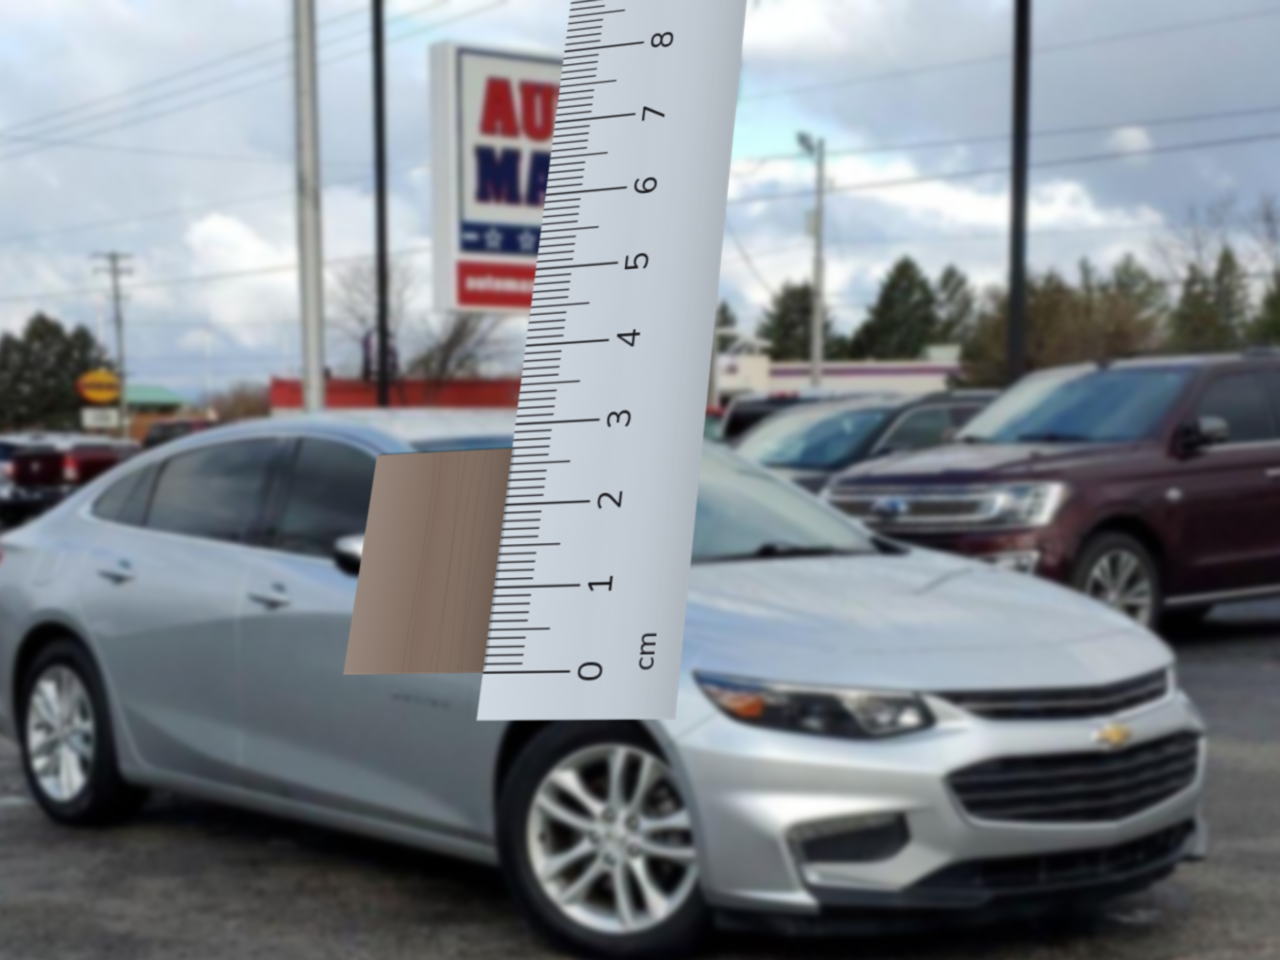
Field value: 2.7 cm
